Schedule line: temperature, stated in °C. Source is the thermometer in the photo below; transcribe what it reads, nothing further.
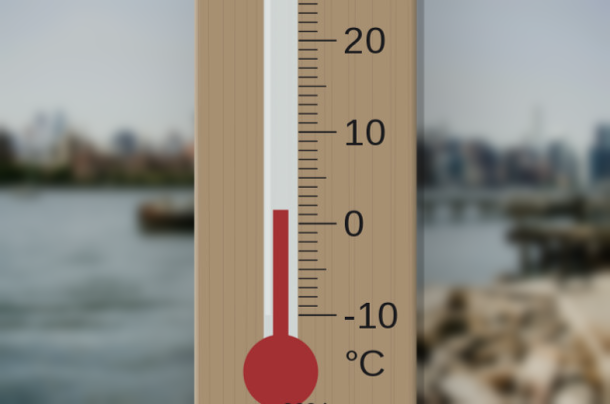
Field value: 1.5 °C
